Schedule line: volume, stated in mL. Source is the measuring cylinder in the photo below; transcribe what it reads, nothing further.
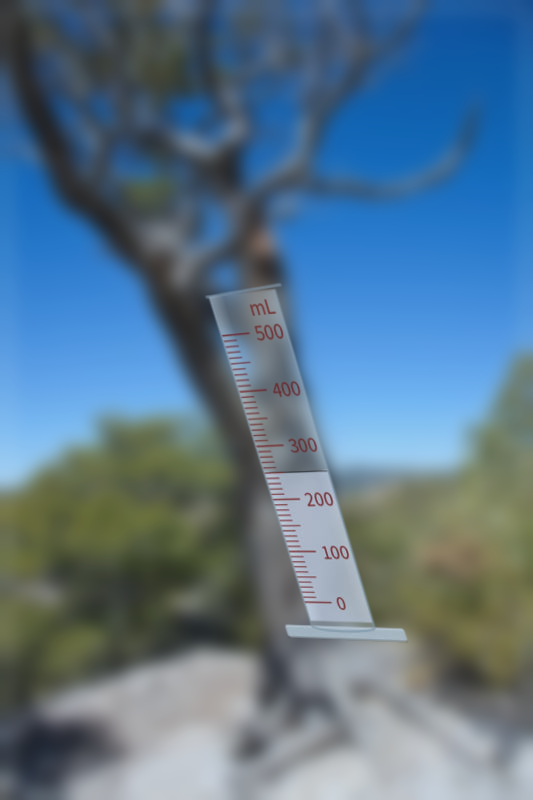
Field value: 250 mL
